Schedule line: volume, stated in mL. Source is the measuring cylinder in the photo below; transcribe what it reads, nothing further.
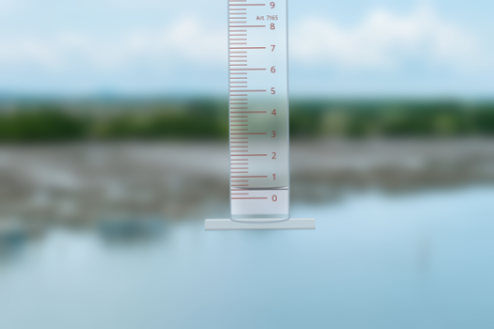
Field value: 0.4 mL
